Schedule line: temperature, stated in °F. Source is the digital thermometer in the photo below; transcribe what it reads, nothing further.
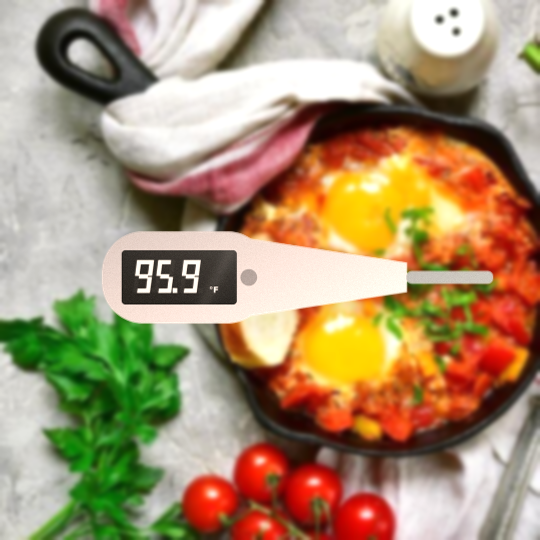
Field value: 95.9 °F
